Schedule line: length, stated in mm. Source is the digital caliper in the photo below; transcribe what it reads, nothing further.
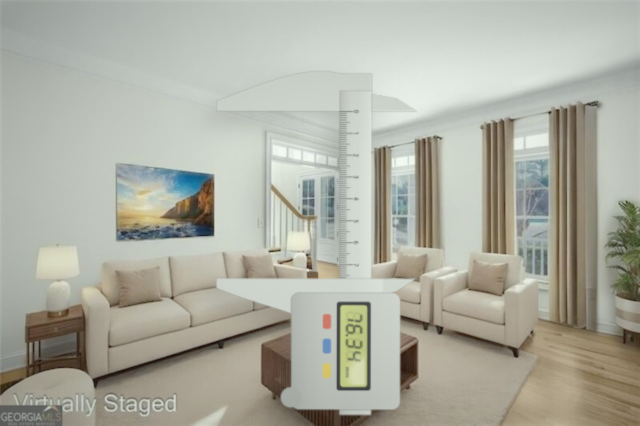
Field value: 76.34 mm
